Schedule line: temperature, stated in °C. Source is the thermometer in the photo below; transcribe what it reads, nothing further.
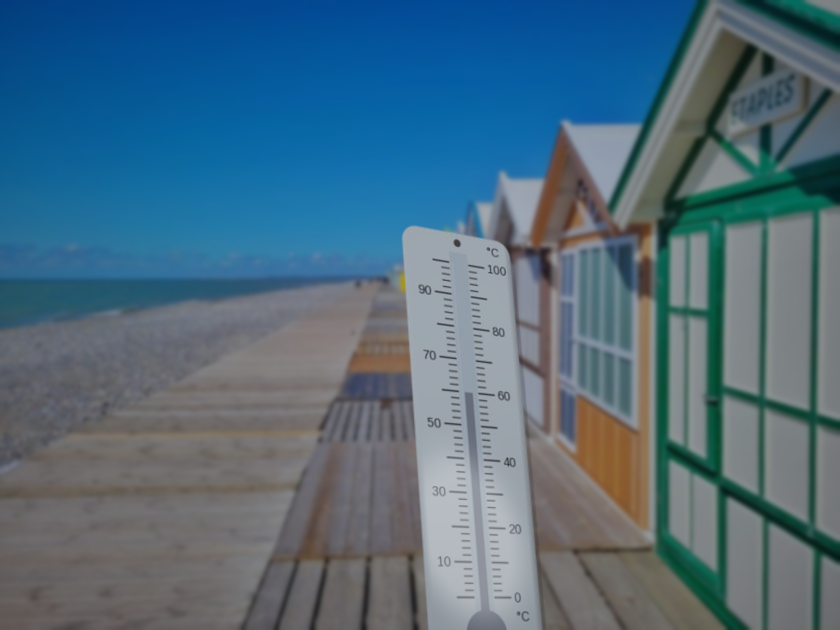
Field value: 60 °C
